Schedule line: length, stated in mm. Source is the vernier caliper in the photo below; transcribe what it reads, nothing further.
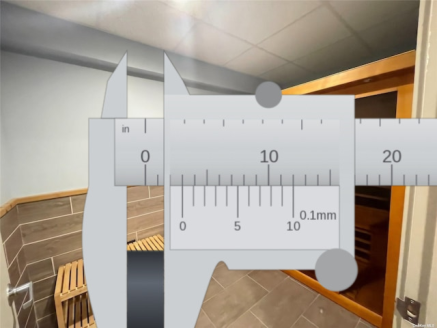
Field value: 3.0 mm
